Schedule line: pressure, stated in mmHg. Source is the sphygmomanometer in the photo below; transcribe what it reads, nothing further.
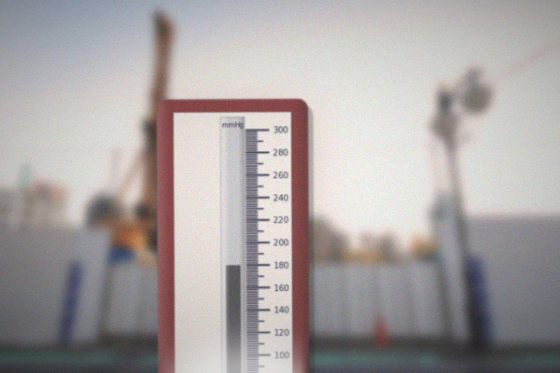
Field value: 180 mmHg
